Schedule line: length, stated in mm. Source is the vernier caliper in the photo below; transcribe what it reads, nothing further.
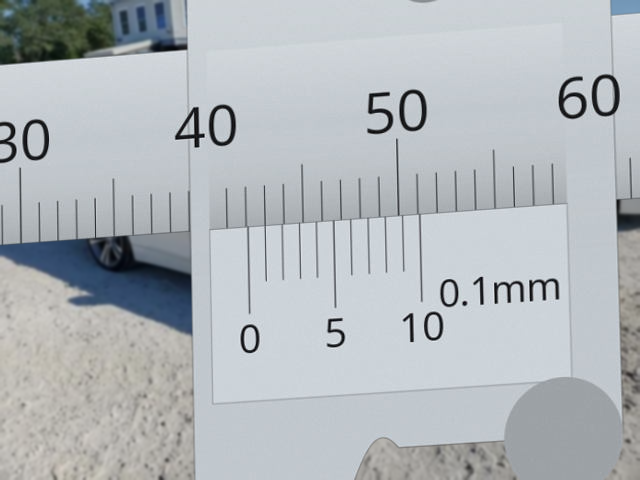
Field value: 42.1 mm
